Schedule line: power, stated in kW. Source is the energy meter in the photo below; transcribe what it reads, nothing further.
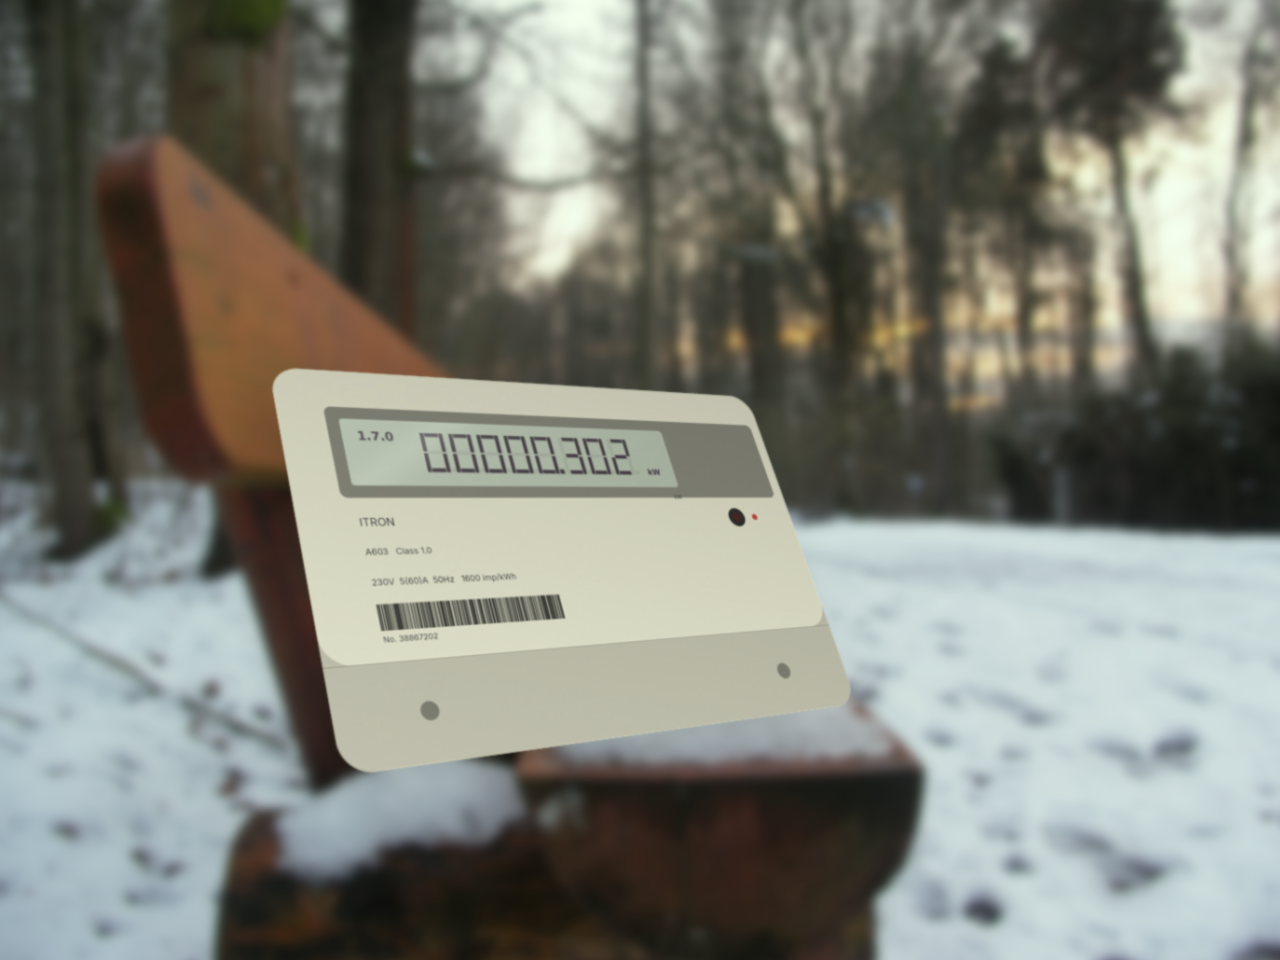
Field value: 0.302 kW
